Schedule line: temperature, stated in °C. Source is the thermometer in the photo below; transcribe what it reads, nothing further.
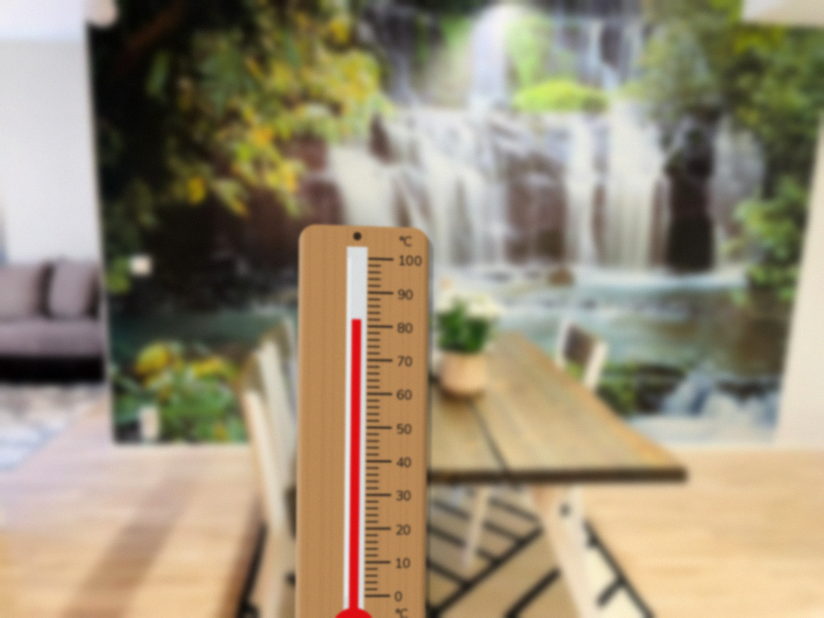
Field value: 82 °C
